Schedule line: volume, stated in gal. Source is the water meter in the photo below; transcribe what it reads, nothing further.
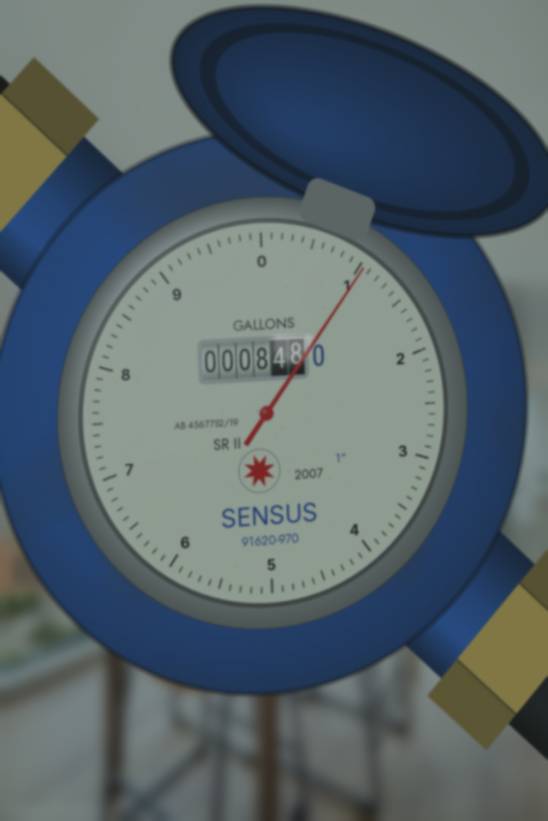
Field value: 8481.0 gal
